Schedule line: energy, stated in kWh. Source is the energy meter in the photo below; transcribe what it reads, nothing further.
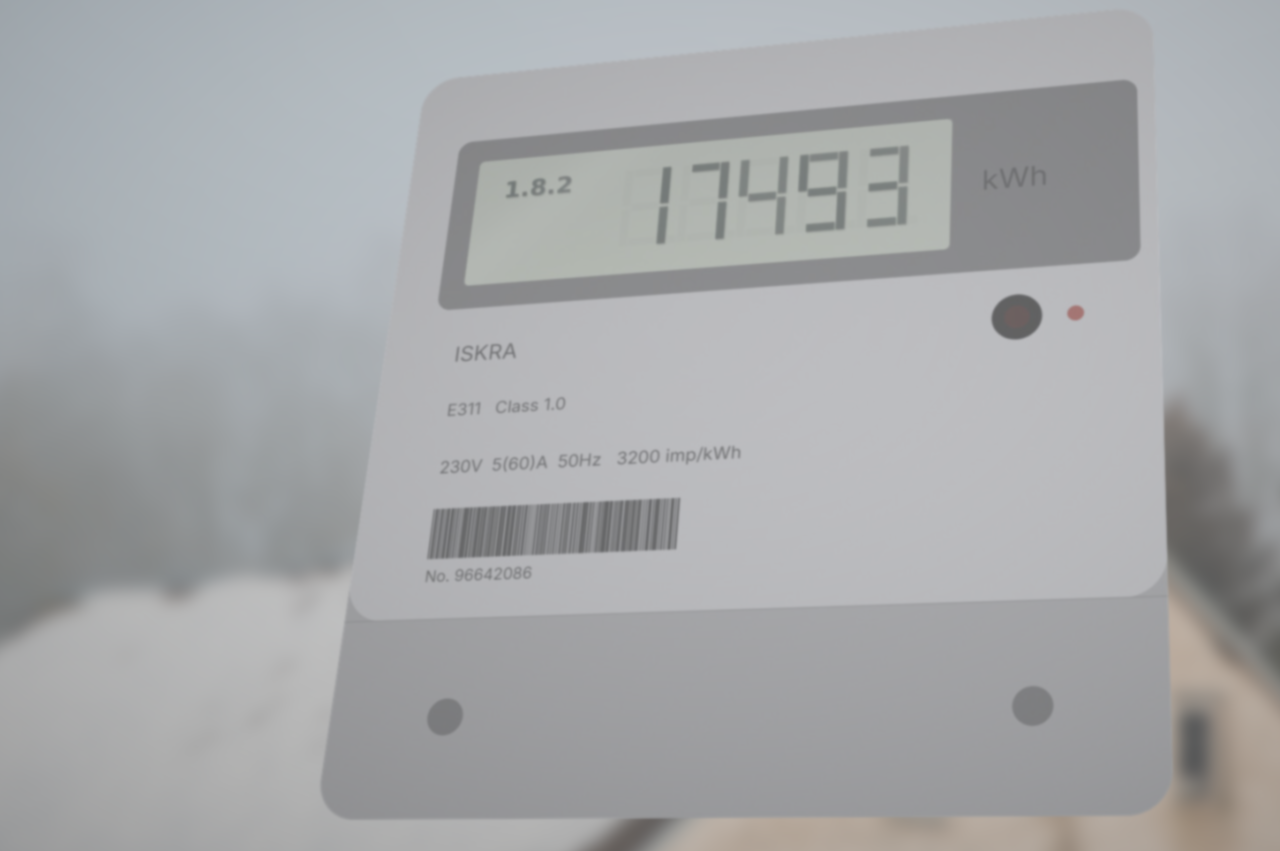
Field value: 17493 kWh
